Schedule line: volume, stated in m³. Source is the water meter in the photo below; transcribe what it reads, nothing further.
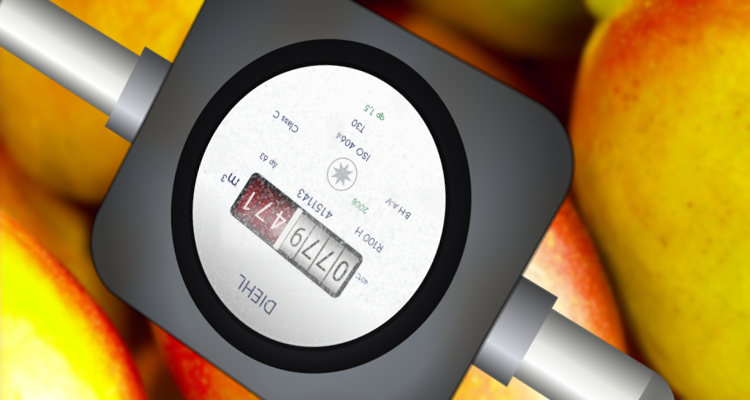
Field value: 779.471 m³
